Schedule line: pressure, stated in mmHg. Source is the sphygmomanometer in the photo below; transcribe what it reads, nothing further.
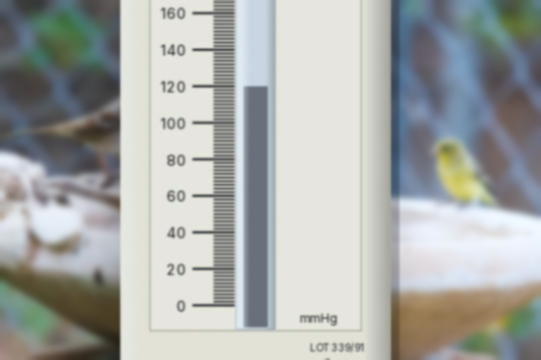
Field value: 120 mmHg
